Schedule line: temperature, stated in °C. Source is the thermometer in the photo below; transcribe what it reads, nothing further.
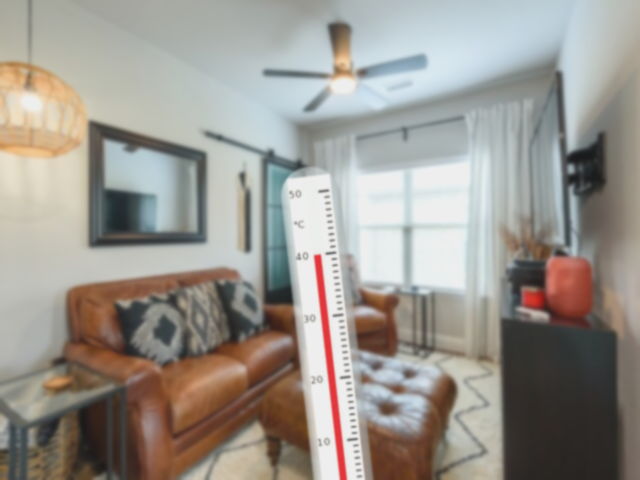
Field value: 40 °C
